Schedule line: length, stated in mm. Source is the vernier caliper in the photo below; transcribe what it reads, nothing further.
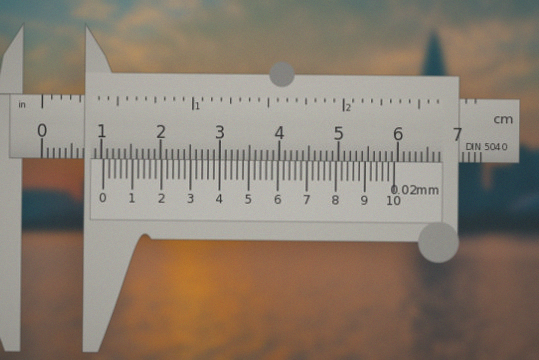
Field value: 10.4 mm
